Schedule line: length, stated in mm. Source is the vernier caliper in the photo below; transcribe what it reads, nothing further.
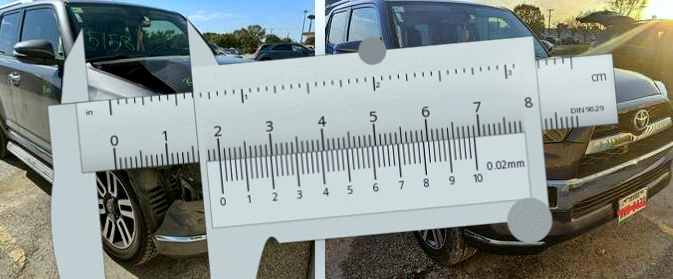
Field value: 20.0 mm
